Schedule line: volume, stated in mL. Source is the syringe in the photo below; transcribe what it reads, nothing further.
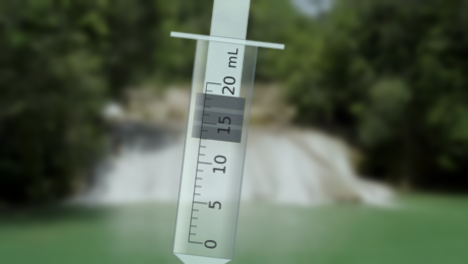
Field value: 13 mL
